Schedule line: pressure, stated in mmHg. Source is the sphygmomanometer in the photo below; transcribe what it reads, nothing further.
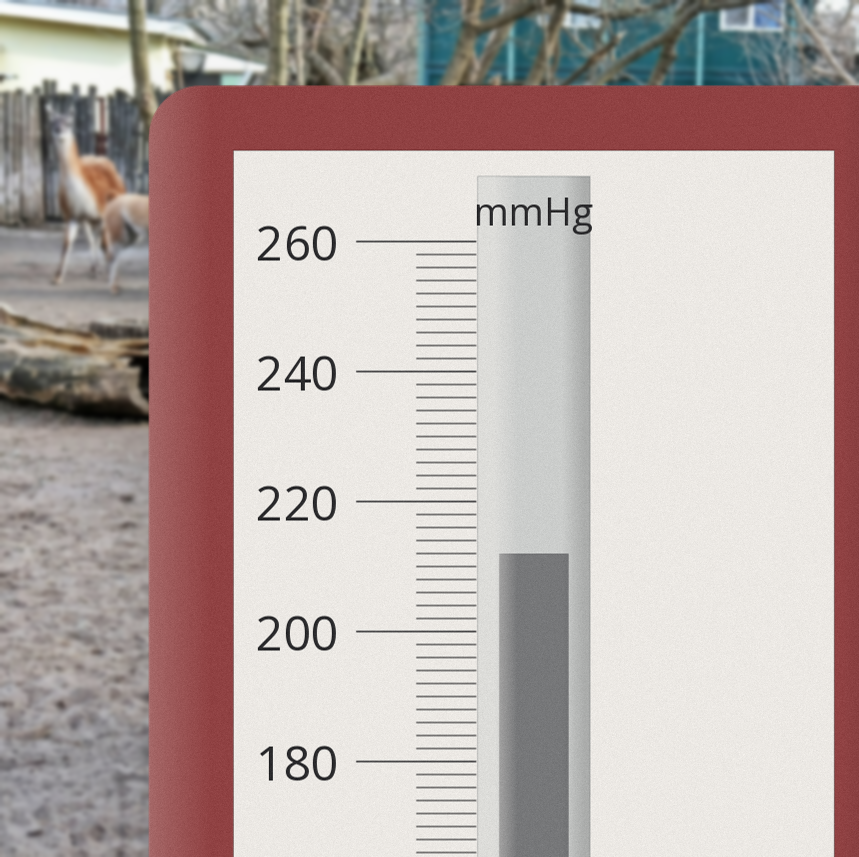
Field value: 212 mmHg
